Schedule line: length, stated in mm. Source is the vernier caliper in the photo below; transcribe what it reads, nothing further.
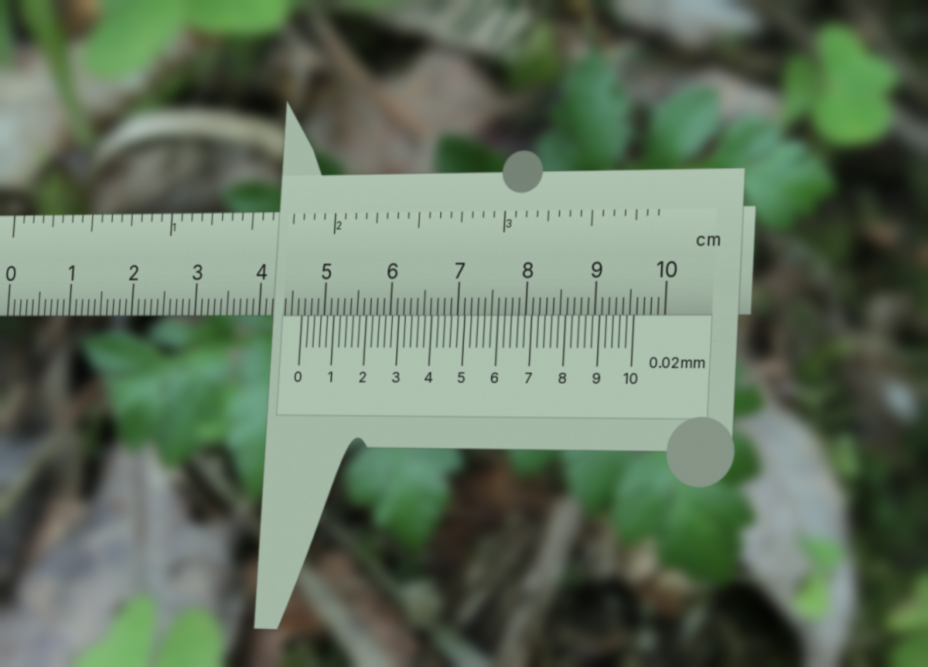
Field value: 46.6 mm
